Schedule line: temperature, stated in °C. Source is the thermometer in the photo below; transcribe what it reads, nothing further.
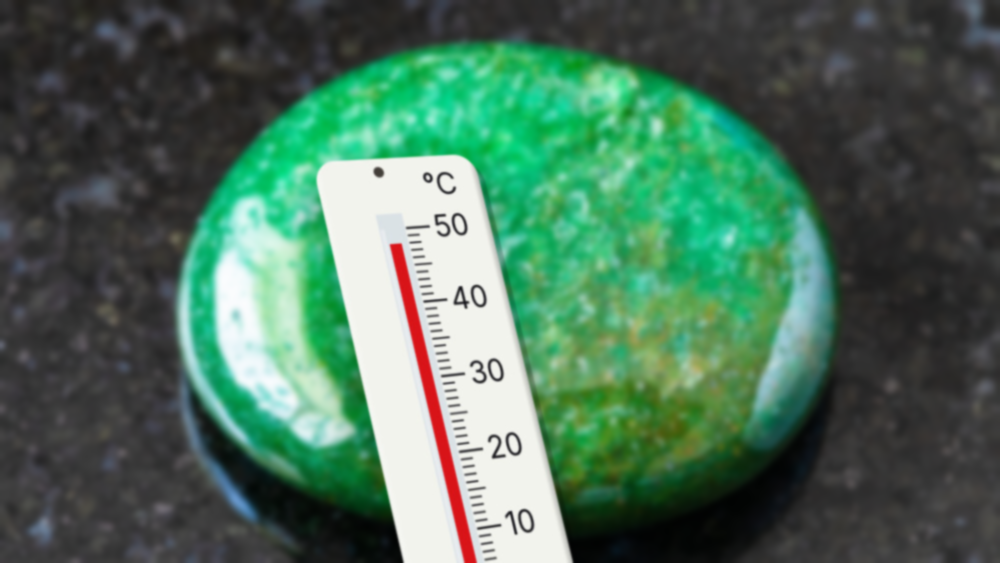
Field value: 48 °C
